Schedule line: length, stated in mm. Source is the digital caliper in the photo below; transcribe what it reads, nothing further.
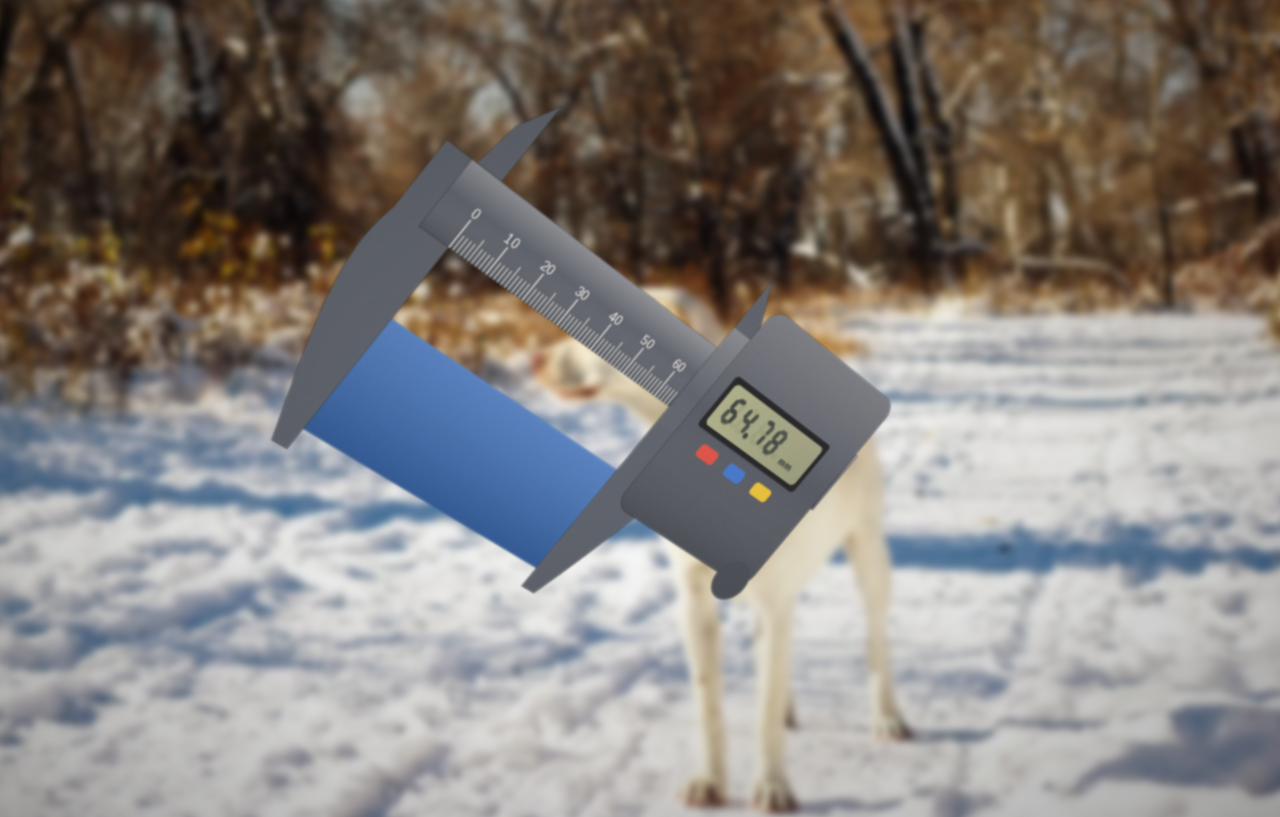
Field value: 64.78 mm
